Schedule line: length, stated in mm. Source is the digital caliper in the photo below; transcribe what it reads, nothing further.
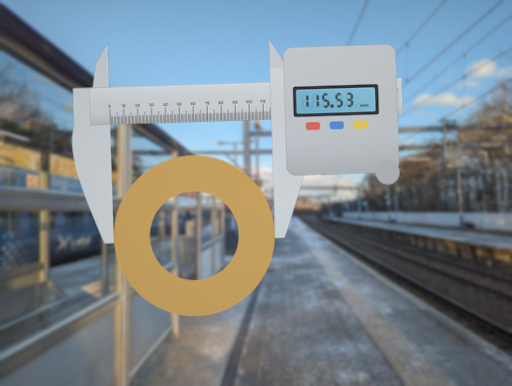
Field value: 115.53 mm
